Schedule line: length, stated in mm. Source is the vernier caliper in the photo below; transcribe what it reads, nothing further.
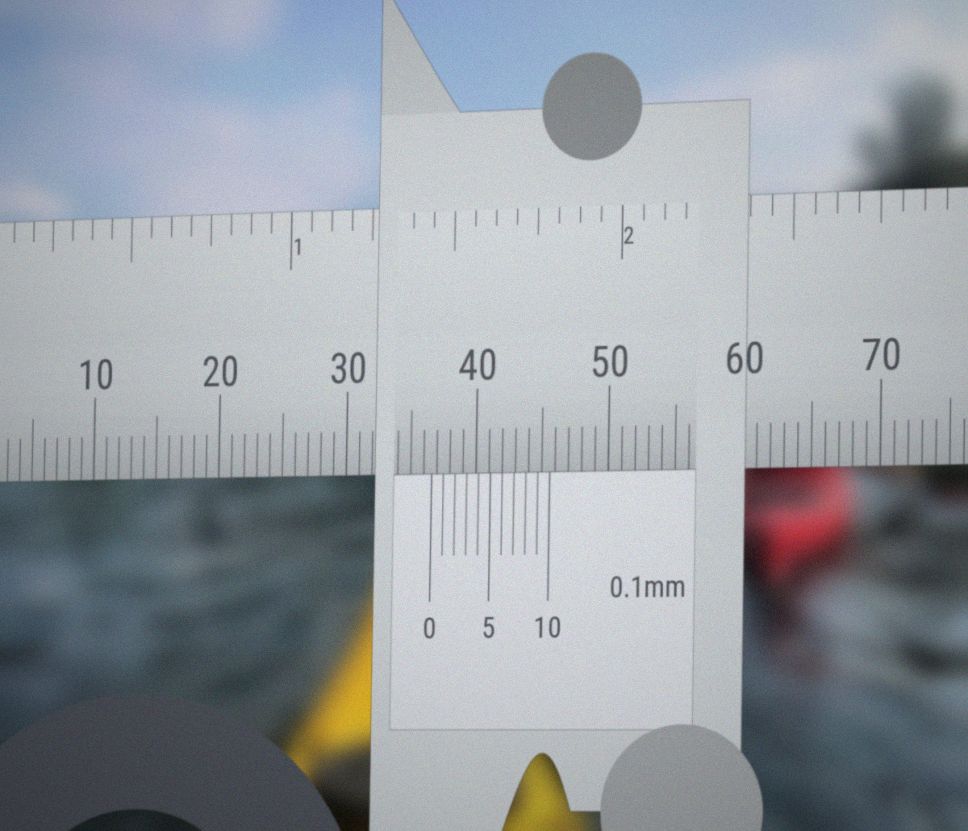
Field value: 36.6 mm
